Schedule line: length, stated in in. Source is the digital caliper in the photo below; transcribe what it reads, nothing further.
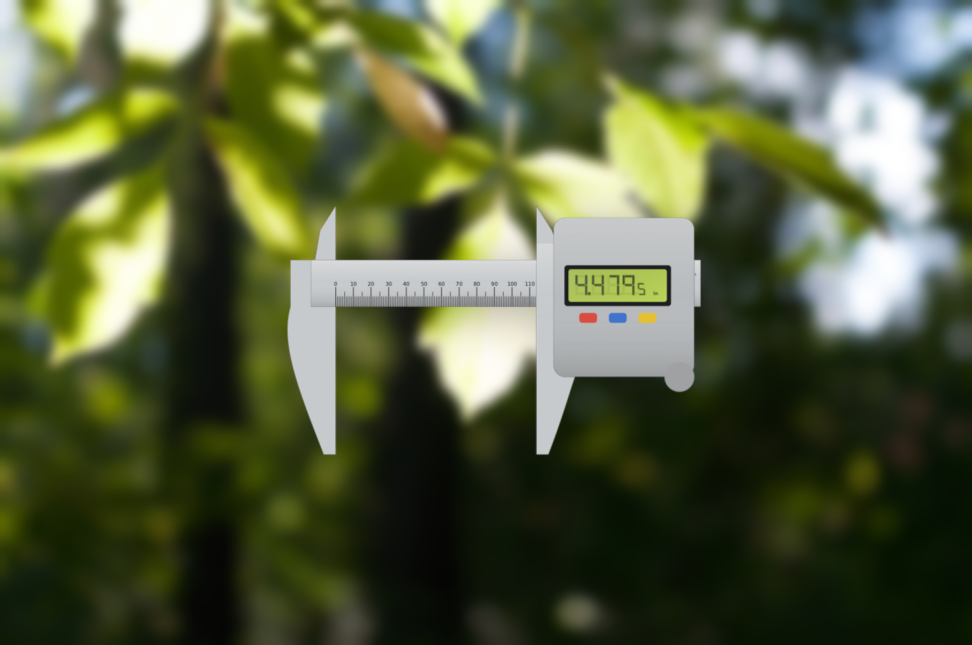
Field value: 4.4795 in
